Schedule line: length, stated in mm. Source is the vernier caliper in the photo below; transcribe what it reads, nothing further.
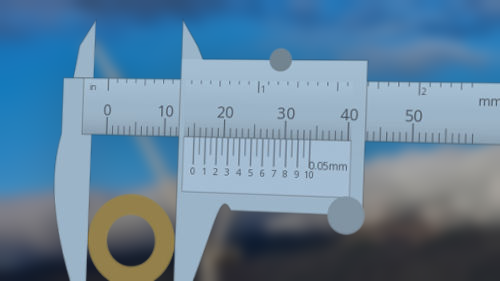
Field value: 15.0 mm
